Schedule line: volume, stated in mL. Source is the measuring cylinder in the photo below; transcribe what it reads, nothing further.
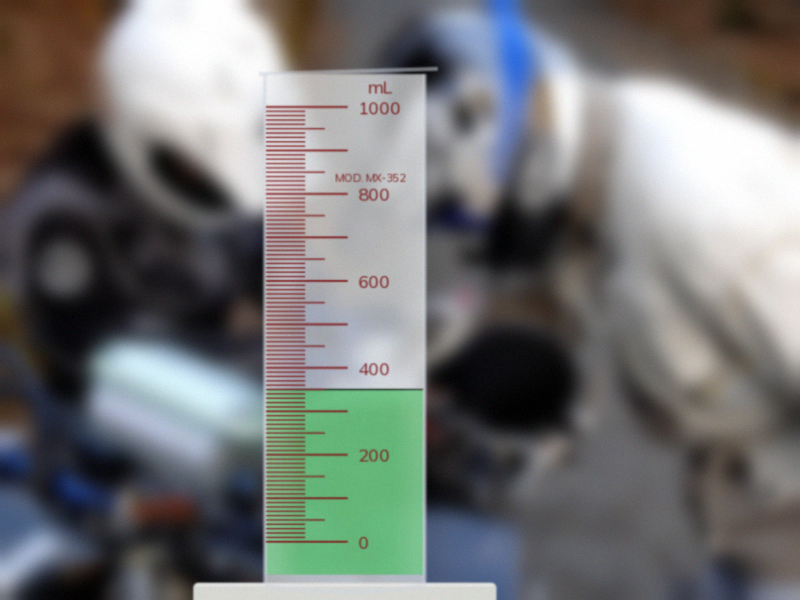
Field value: 350 mL
